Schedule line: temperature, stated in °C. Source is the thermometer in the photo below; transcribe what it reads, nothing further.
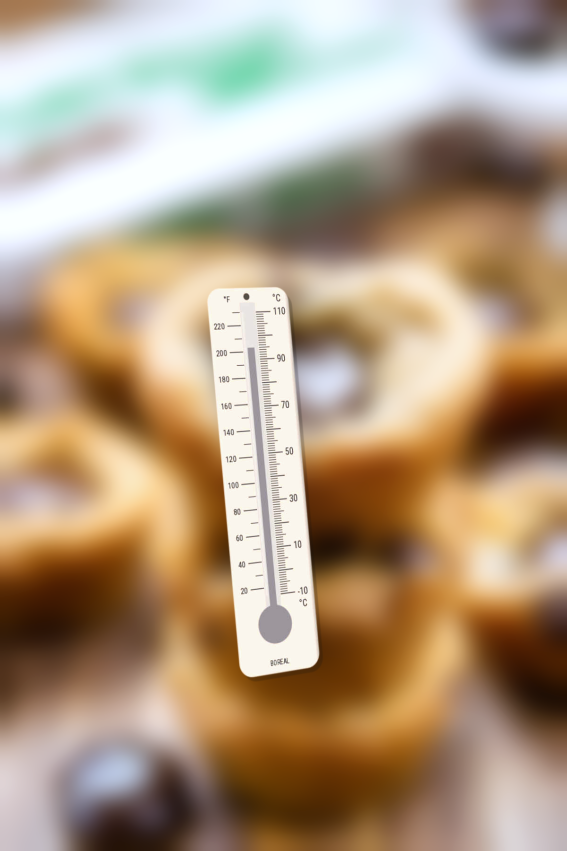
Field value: 95 °C
